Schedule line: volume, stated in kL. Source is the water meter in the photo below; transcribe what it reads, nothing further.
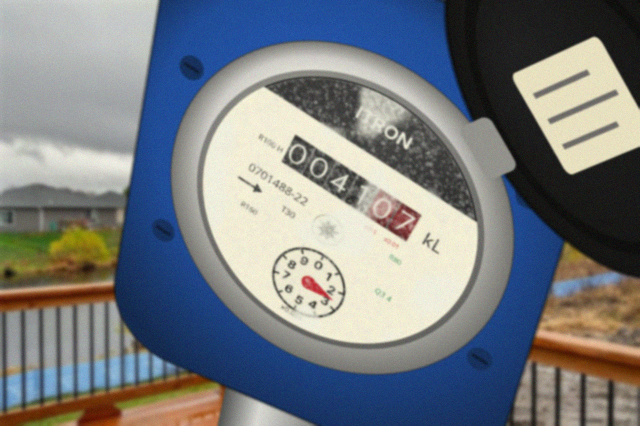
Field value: 41.072 kL
